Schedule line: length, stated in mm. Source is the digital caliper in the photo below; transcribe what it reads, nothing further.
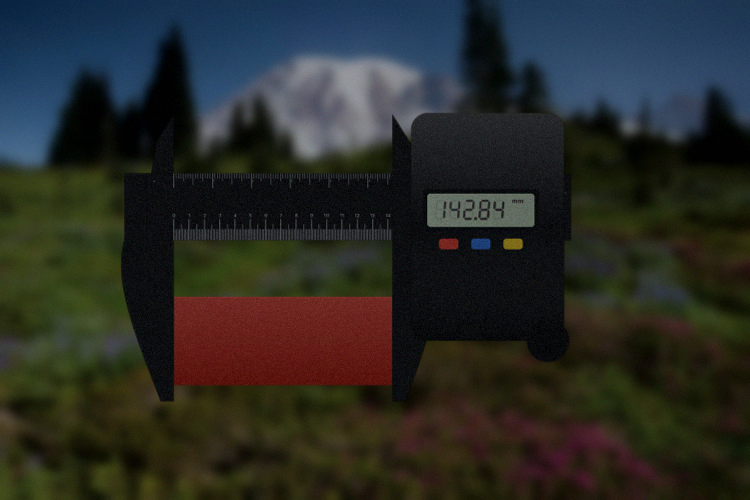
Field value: 142.84 mm
